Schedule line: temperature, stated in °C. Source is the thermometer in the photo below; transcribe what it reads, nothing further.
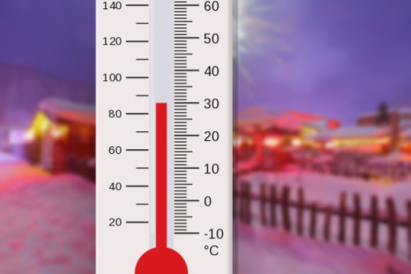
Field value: 30 °C
